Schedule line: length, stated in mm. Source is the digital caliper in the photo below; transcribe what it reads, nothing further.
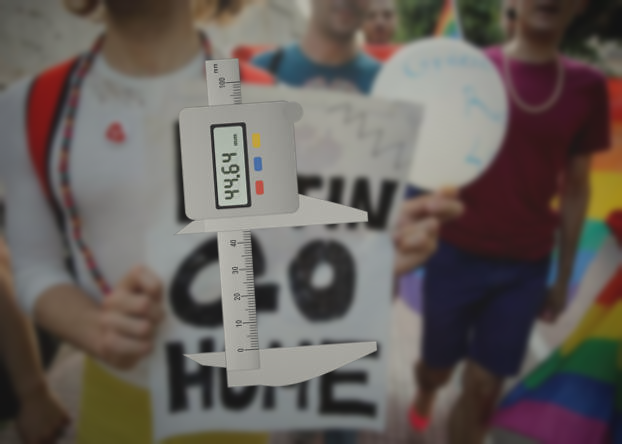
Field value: 44.64 mm
